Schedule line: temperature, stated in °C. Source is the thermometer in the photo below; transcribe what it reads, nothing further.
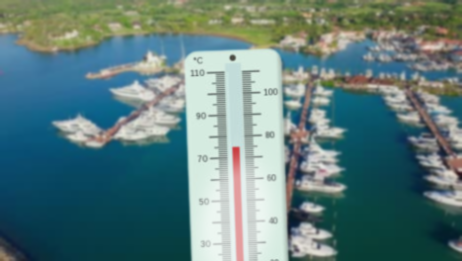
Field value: 75 °C
